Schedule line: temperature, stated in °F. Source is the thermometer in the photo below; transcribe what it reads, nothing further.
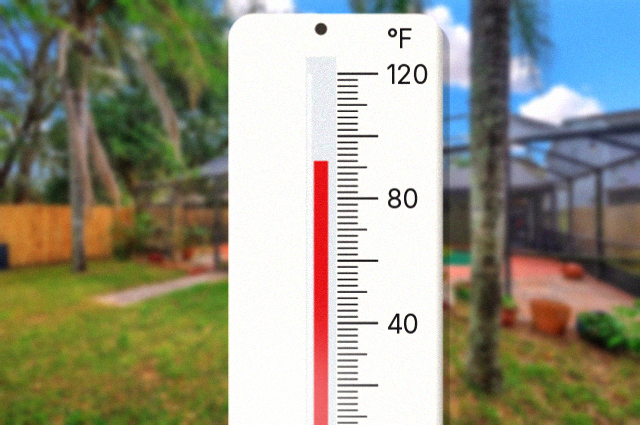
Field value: 92 °F
